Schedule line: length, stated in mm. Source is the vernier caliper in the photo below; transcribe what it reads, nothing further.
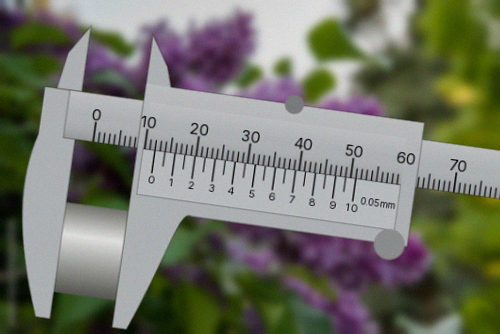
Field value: 12.0 mm
